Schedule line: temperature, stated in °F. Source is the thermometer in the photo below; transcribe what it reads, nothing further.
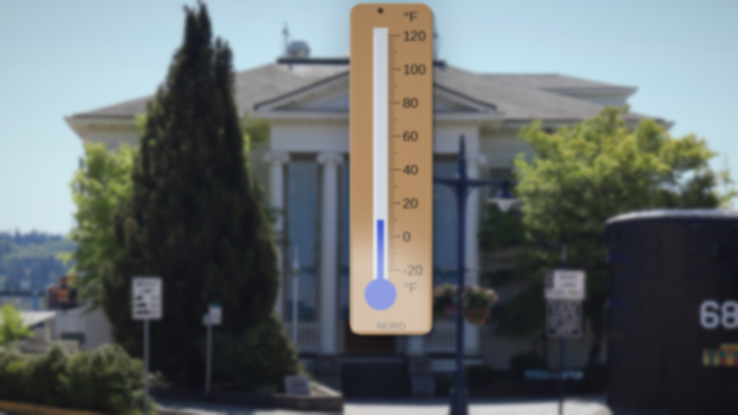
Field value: 10 °F
